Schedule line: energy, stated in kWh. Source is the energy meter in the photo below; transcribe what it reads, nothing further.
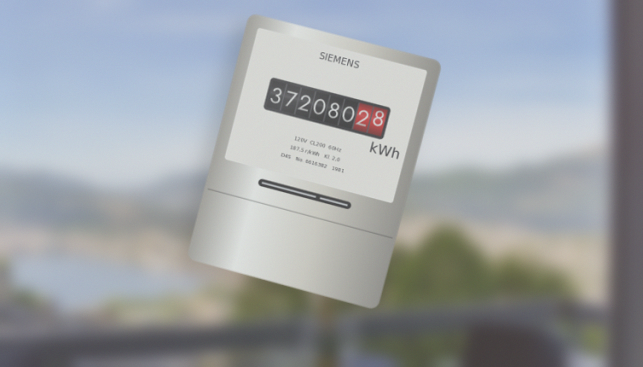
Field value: 372080.28 kWh
